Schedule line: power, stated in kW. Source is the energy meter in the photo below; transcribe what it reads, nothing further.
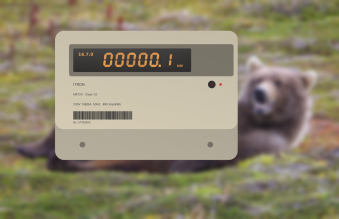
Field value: 0.1 kW
